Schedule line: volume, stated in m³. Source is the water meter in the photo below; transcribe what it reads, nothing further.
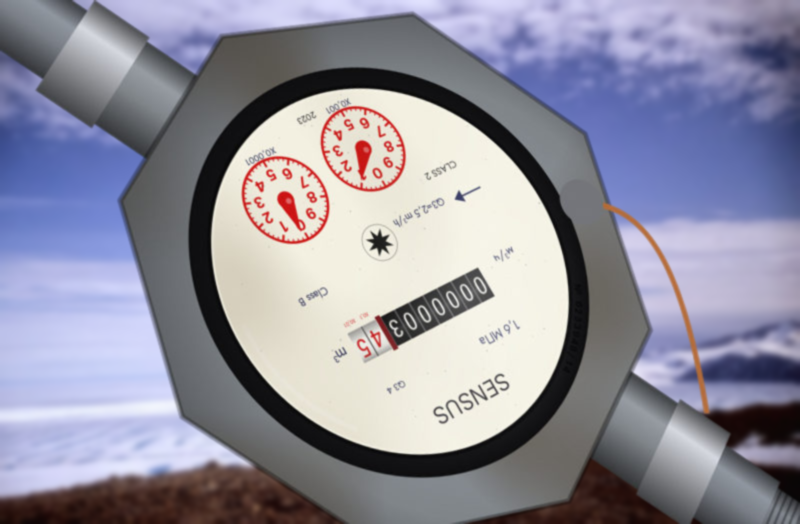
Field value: 3.4510 m³
